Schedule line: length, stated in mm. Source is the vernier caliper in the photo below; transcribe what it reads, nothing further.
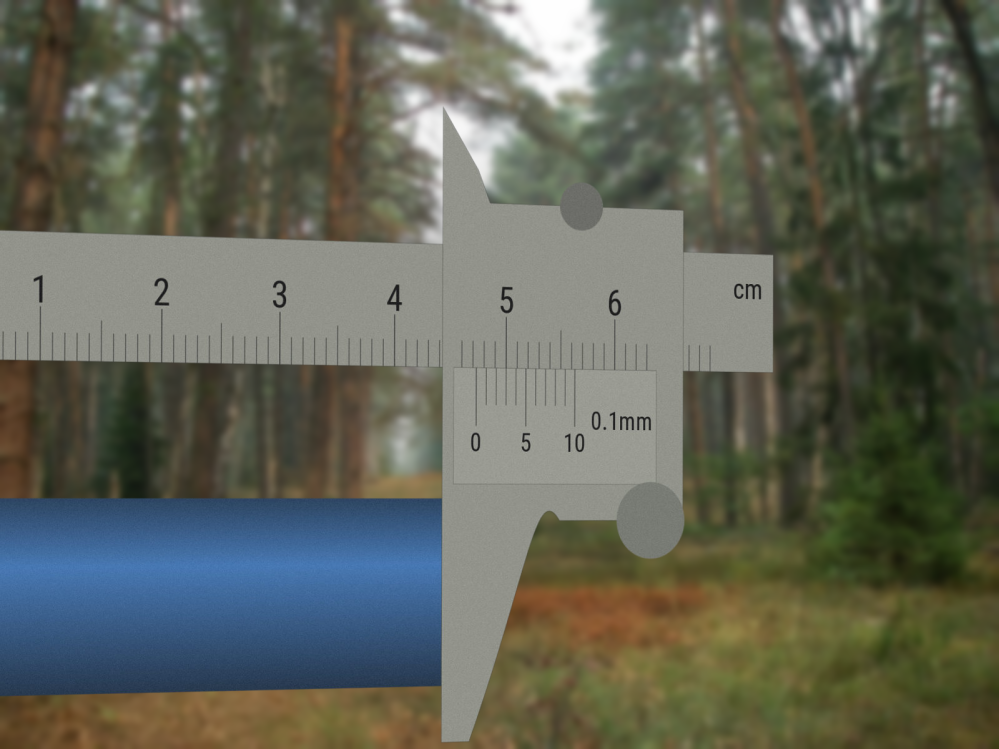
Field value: 47.3 mm
